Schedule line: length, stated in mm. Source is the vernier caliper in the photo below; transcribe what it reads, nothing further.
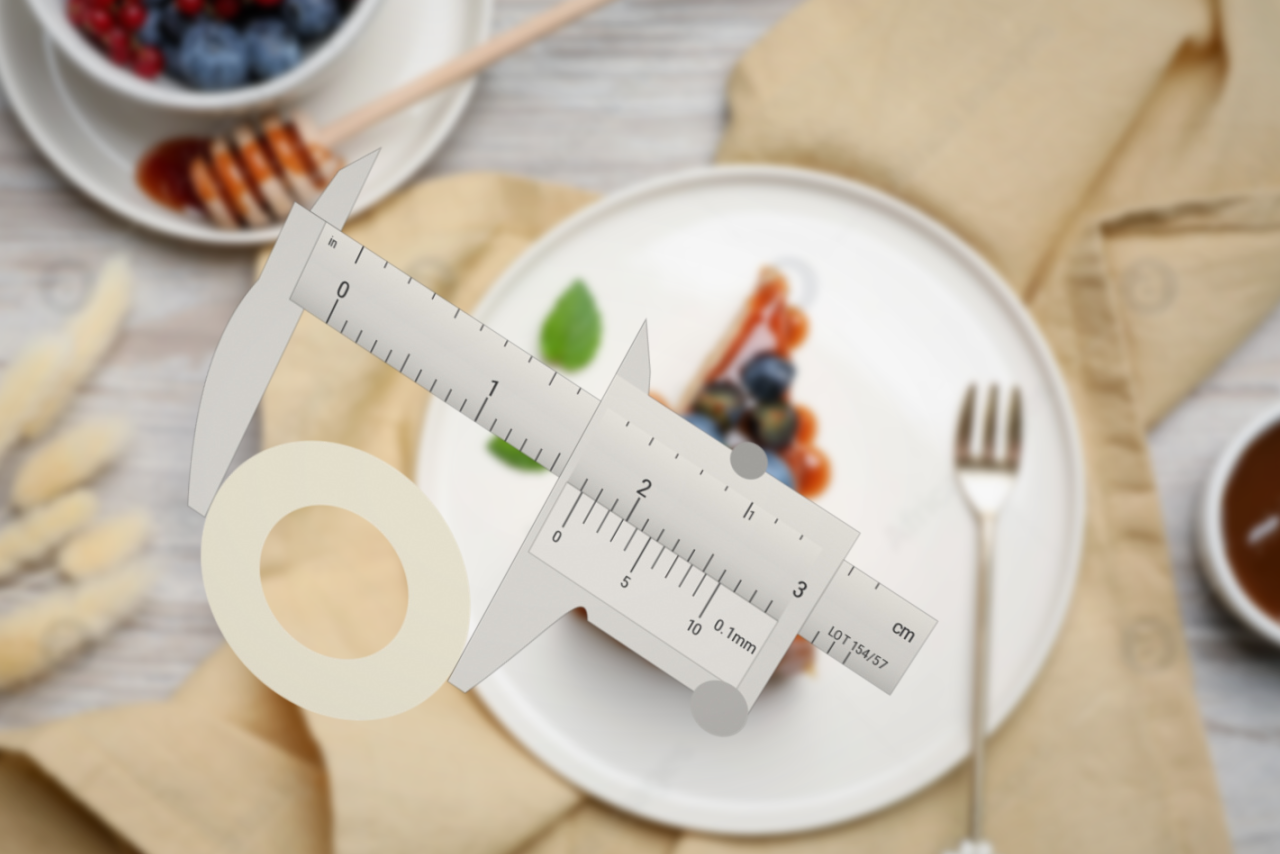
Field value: 17.1 mm
